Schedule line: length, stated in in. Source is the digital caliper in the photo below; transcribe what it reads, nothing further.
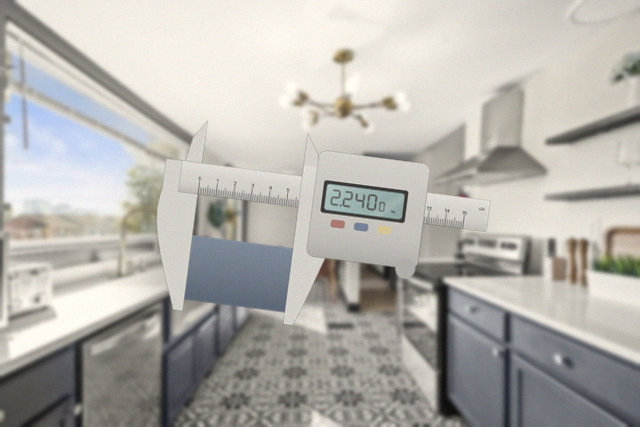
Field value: 2.2400 in
